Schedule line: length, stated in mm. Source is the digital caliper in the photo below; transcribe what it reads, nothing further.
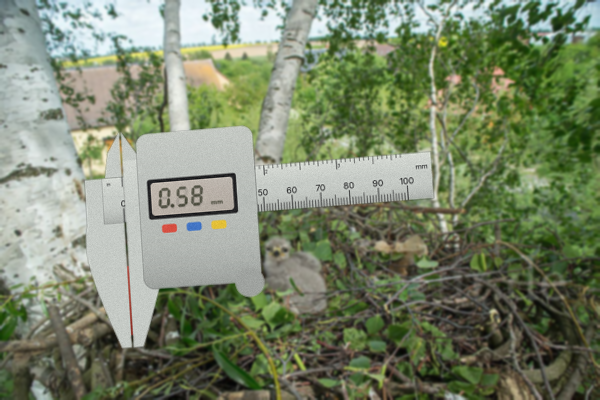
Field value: 0.58 mm
